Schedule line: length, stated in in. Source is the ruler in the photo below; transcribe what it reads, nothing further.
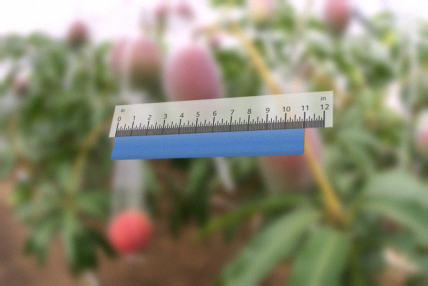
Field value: 11 in
